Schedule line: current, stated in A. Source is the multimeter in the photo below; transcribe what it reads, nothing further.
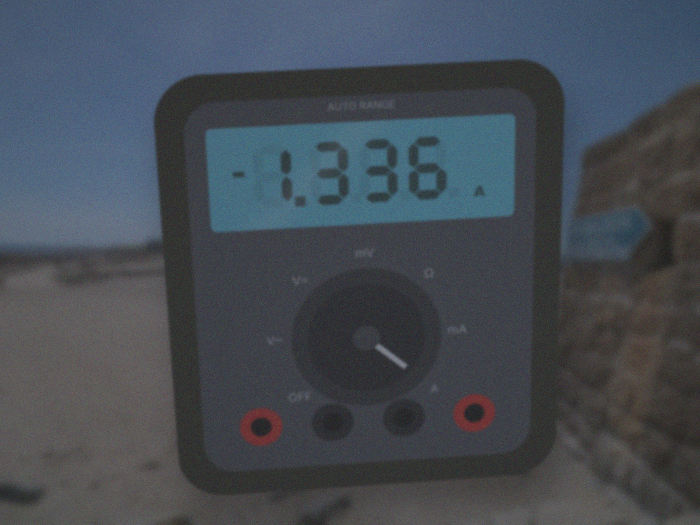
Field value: -1.336 A
